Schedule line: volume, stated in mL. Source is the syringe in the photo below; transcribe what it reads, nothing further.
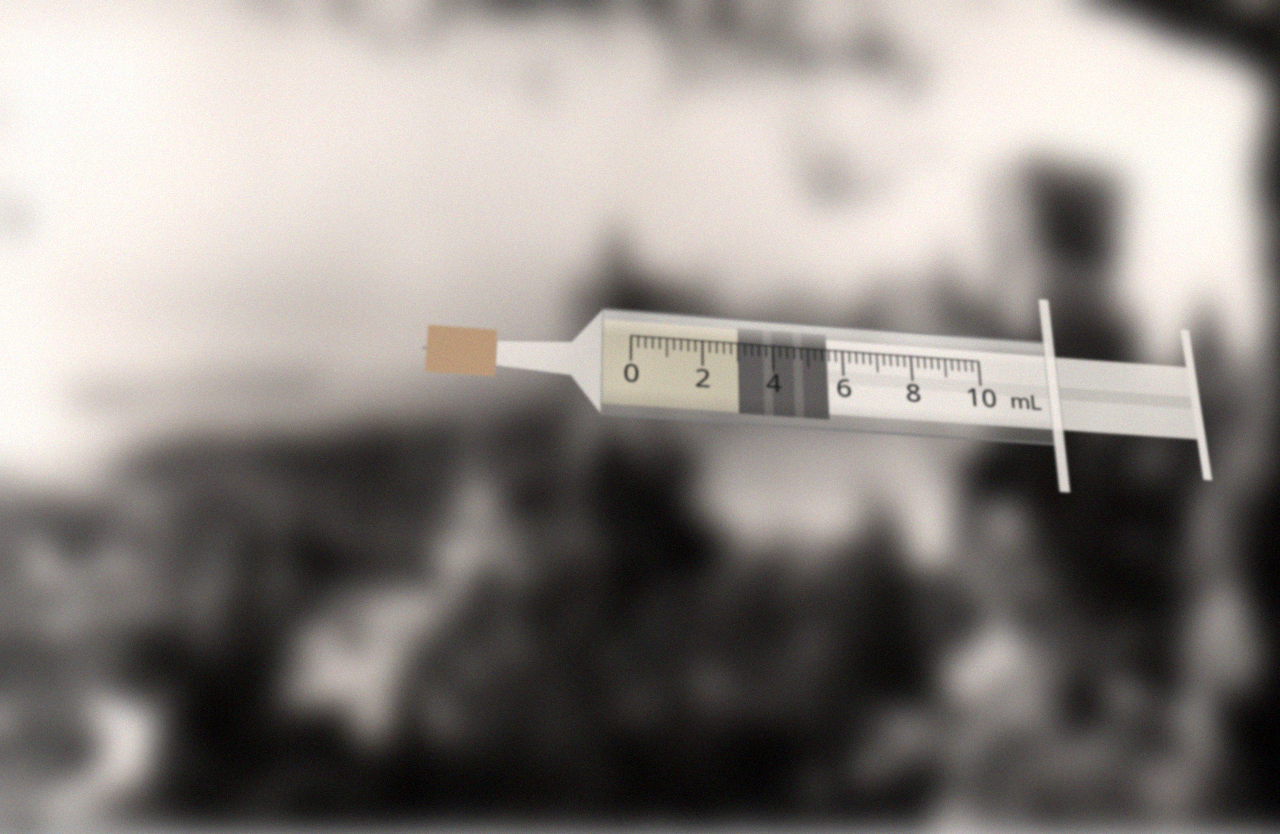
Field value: 3 mL
